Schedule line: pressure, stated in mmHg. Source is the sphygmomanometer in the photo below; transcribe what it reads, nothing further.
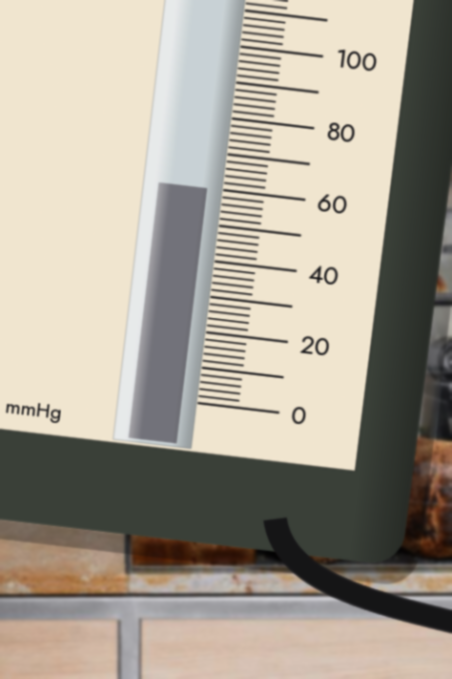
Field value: 60 mmHg
